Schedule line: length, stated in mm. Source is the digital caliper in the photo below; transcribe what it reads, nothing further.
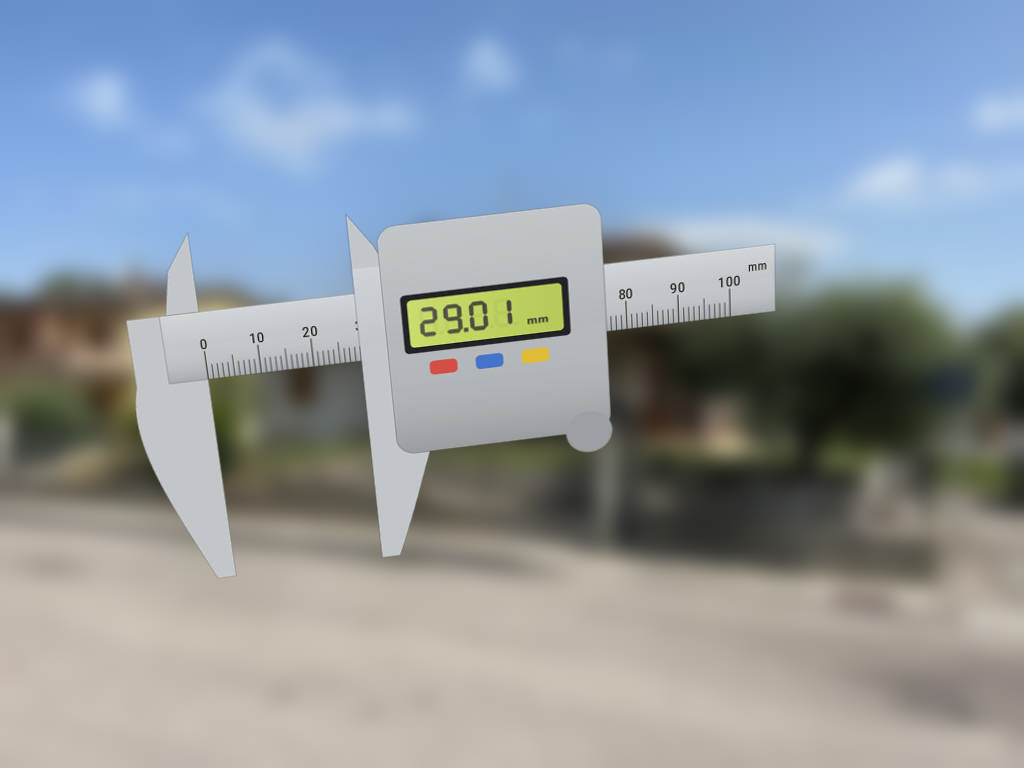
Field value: 29.01 mm
